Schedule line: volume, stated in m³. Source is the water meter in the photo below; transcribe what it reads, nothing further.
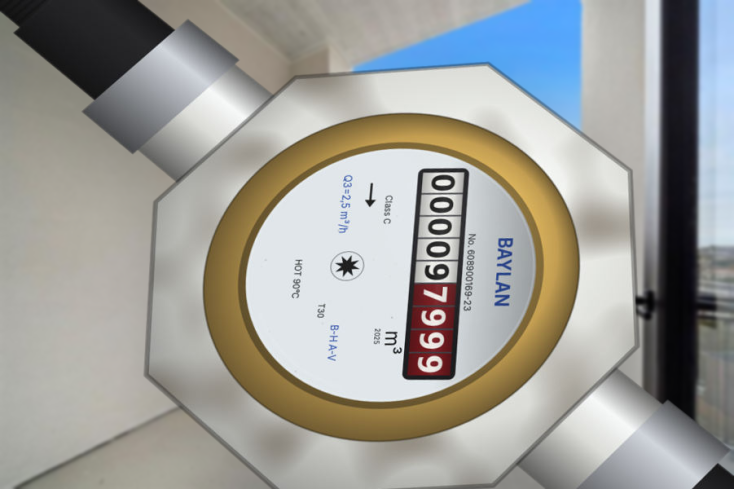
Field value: 9.7999 m³
